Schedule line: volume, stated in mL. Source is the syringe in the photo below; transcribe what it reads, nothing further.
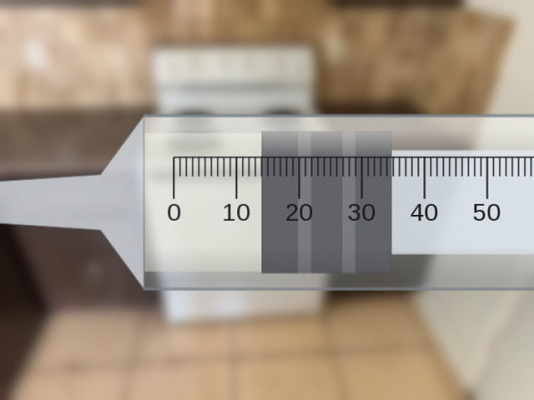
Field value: 14 mL
